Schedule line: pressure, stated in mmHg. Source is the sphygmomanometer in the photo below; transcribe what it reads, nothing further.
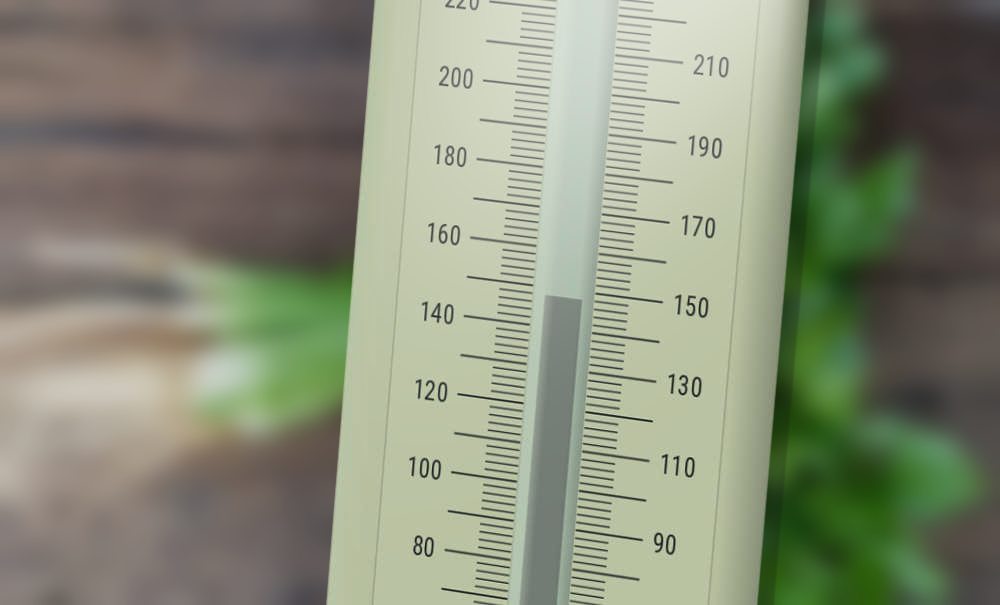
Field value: 148 mmHg
